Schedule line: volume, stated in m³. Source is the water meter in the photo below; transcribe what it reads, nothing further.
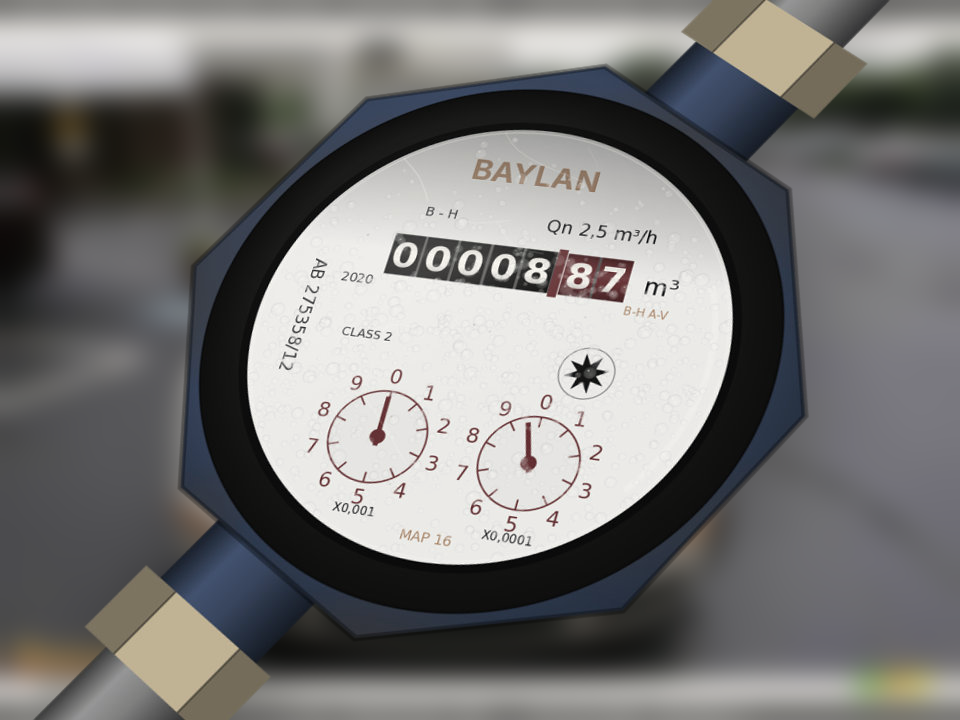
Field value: 8.8699 m³
